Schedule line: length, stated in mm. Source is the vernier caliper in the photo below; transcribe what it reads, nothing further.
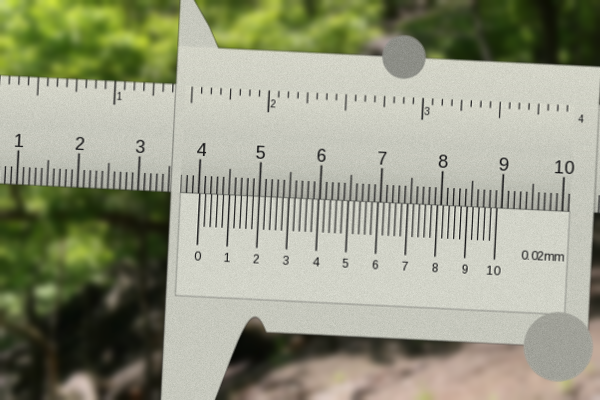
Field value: 40.2 mm
